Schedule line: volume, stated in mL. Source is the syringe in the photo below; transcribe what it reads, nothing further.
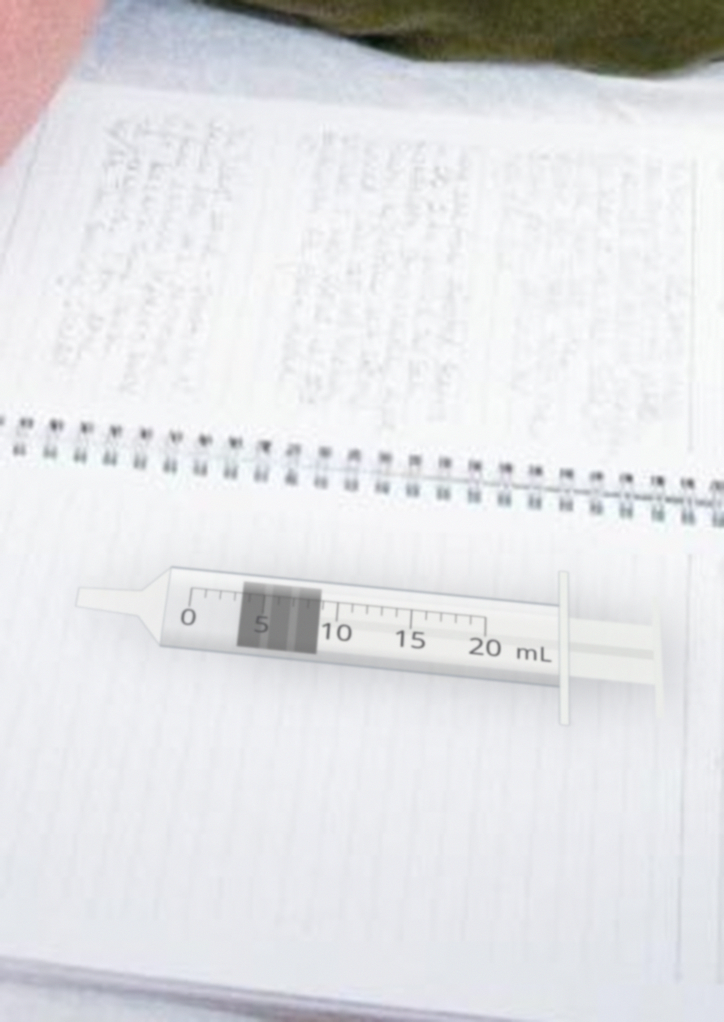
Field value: 3.5 mL
